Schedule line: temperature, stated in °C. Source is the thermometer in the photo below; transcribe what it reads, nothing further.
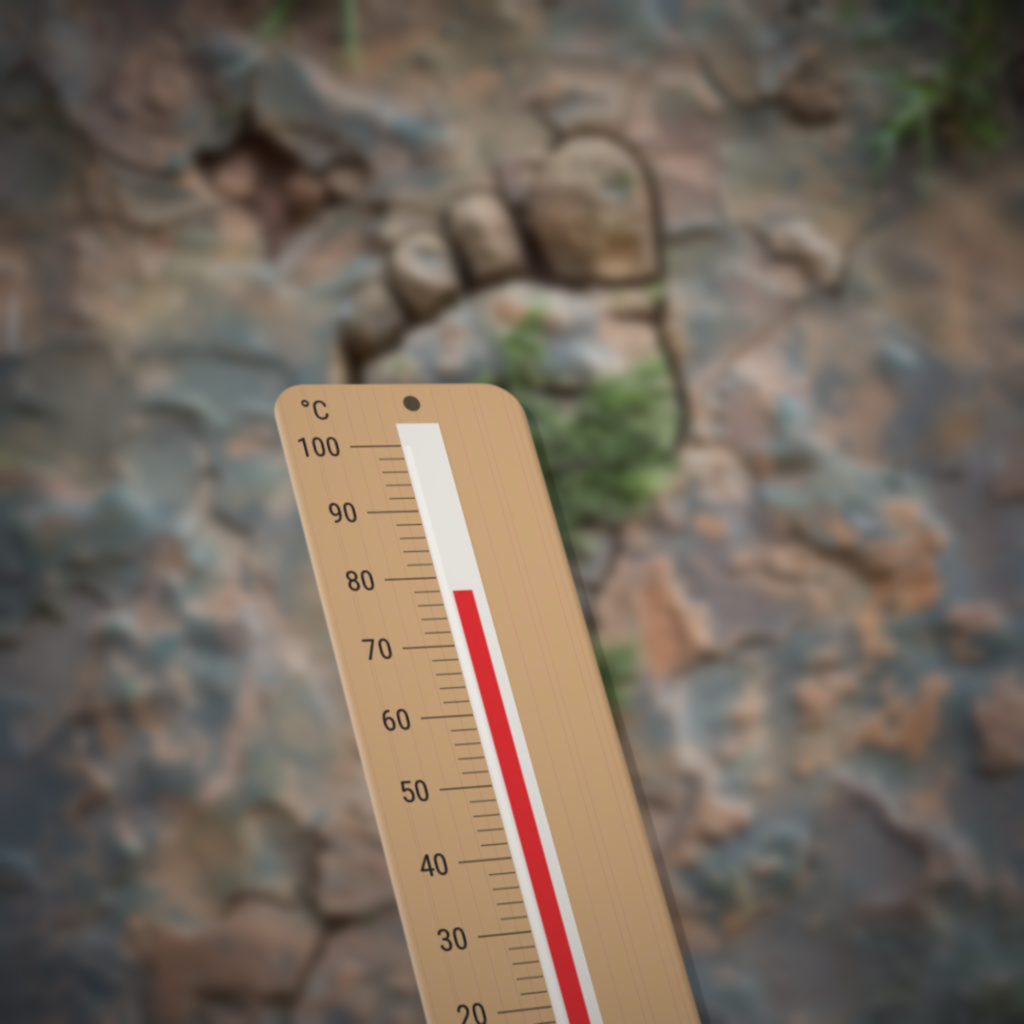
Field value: 78 °C
